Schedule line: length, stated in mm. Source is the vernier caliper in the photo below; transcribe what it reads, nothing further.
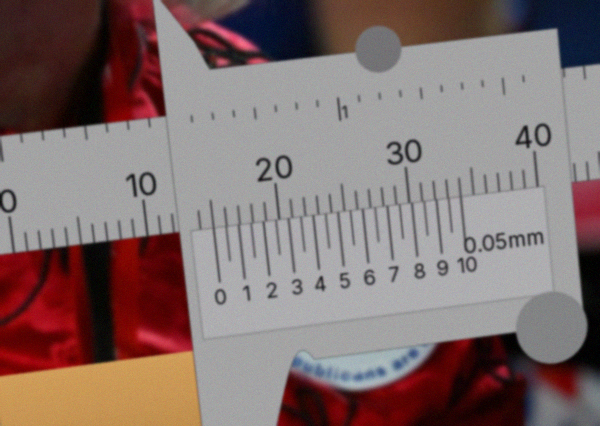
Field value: 15.0 mm
